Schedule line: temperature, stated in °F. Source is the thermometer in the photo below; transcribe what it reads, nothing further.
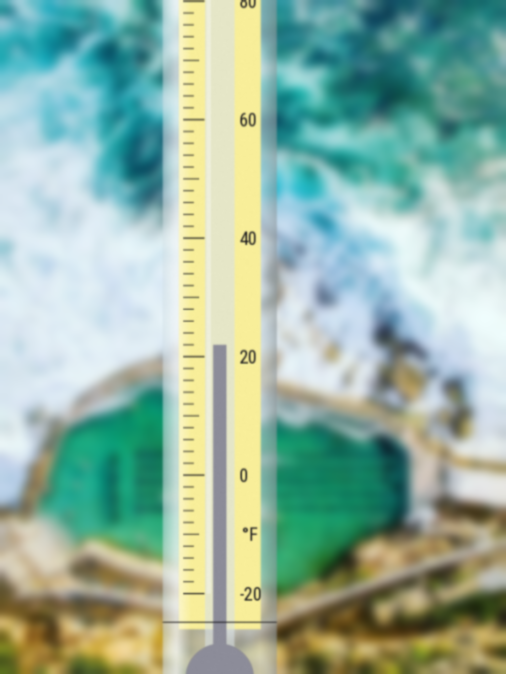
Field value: 22 °F
